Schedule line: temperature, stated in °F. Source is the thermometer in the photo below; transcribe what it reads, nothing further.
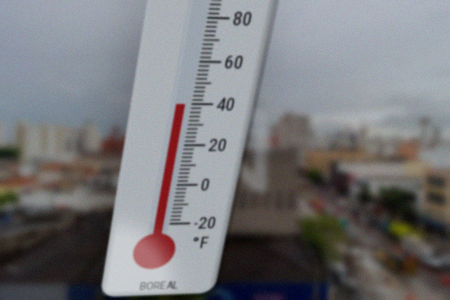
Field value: 40 °F
